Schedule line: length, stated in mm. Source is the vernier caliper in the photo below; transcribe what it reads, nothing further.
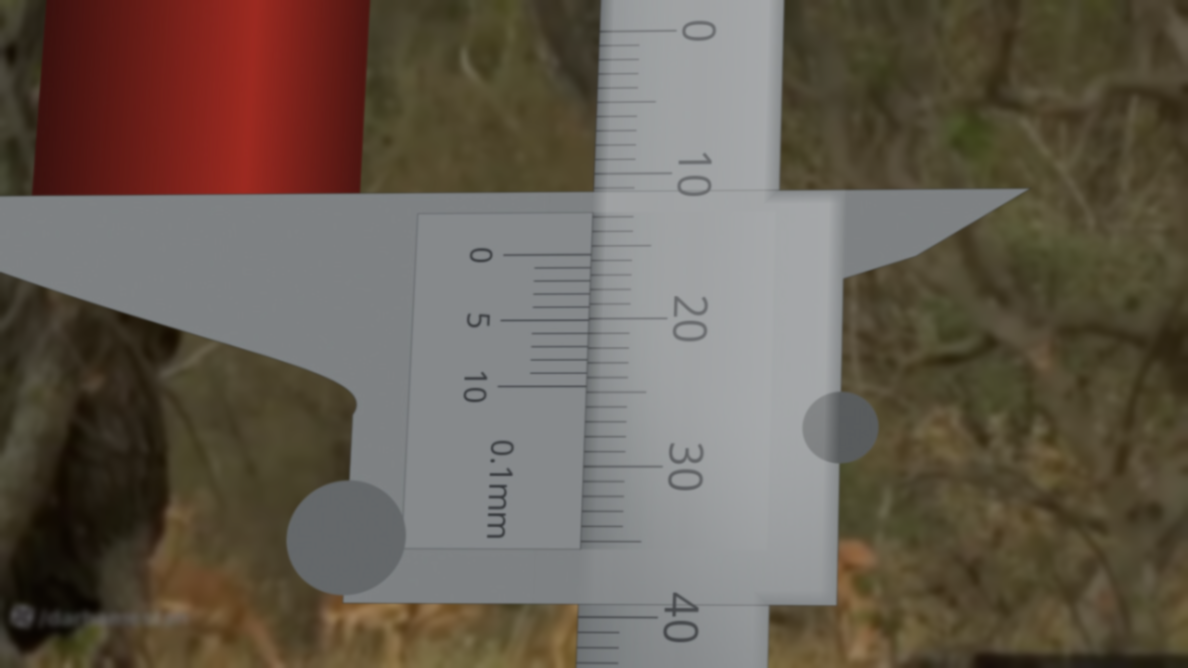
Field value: 15.6 mm
